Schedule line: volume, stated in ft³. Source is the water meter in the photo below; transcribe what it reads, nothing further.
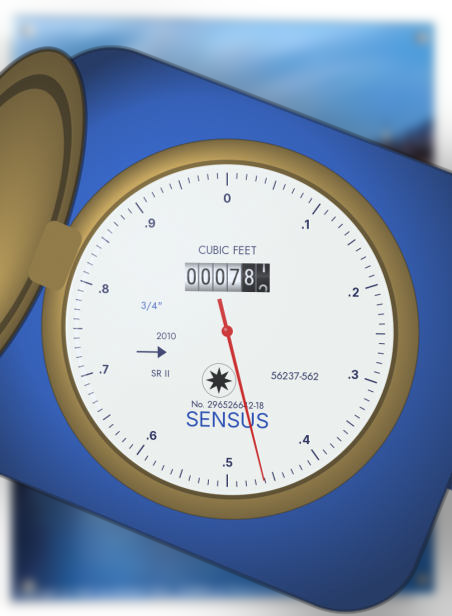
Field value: 781.46 ft³
